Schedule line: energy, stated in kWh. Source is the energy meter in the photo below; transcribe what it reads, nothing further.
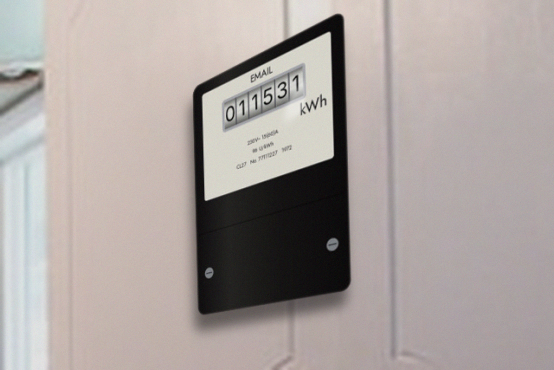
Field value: 11531 kWh
